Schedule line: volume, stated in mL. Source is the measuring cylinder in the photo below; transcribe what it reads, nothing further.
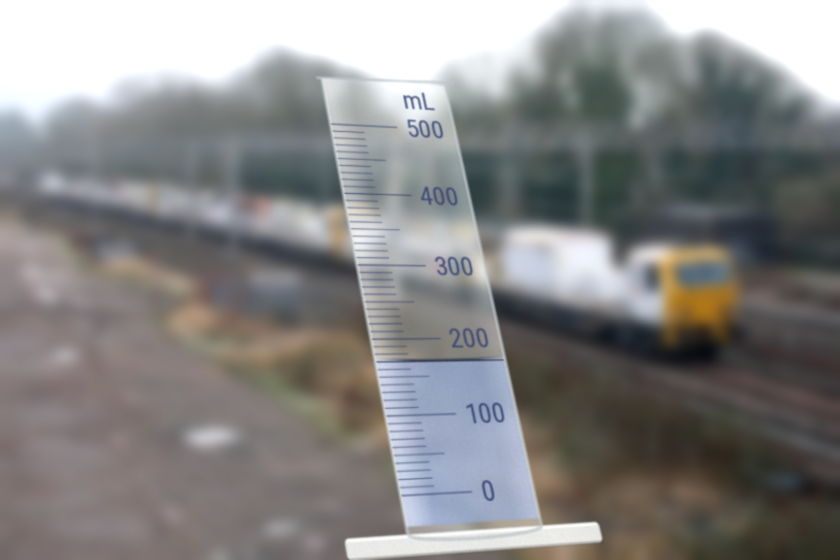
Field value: 170 mL
